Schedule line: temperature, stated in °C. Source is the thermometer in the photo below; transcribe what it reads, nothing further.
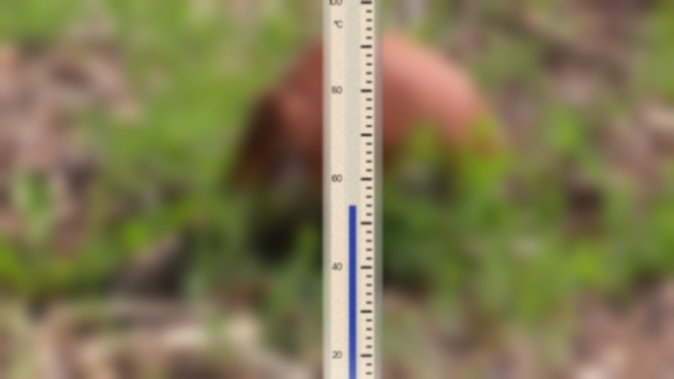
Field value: 54 °C
